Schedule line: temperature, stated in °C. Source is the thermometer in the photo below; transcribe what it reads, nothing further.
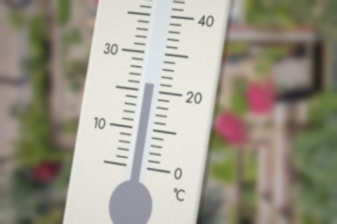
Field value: 22 °C
